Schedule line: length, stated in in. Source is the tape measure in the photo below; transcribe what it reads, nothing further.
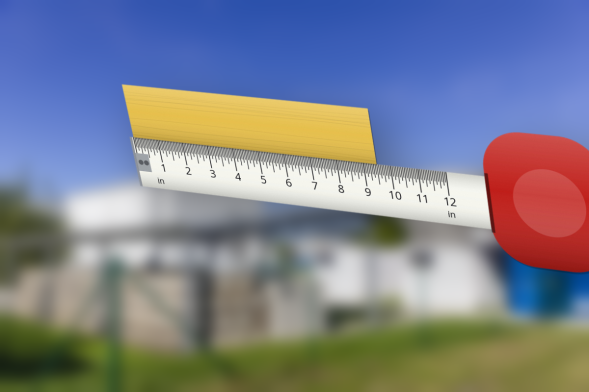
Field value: 9.5 in
